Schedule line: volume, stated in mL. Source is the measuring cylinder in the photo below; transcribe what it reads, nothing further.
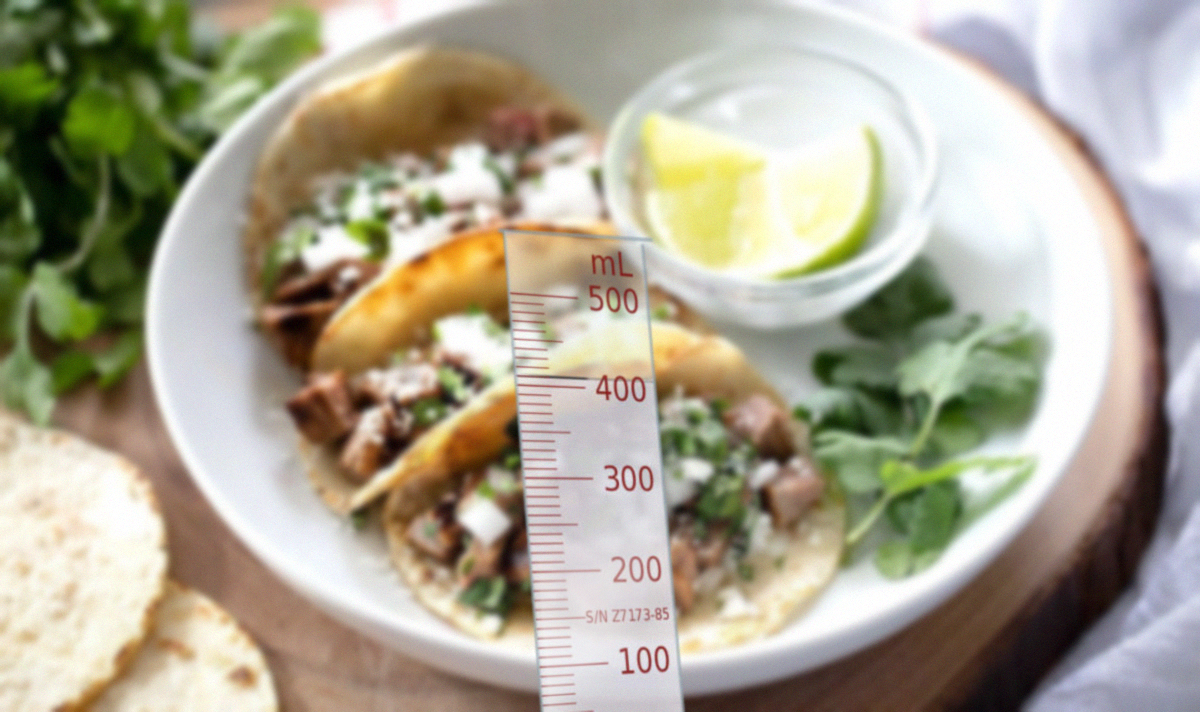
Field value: 410 mL
